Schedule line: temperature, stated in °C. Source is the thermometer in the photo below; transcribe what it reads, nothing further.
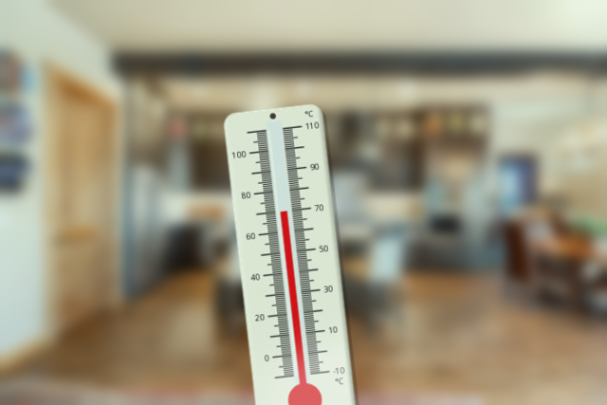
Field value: 70 °C
